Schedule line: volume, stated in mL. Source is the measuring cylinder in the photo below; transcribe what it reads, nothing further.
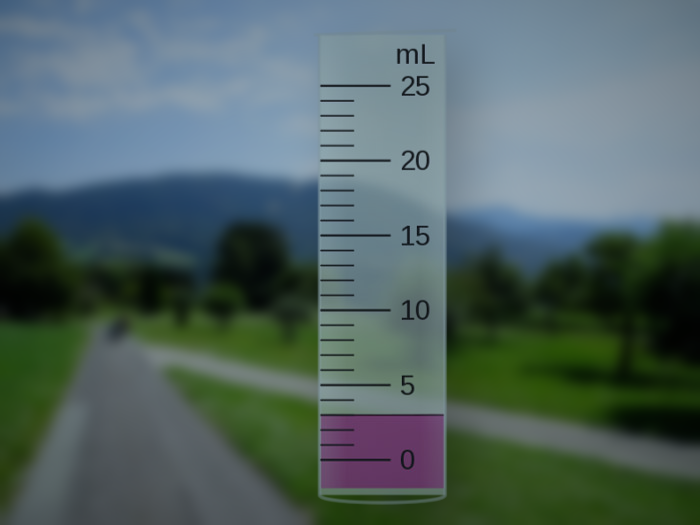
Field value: 3 mL
